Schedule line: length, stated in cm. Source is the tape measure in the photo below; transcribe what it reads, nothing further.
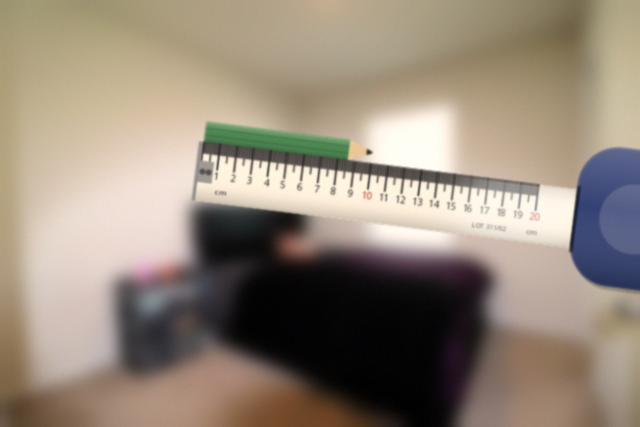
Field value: 10 cm
